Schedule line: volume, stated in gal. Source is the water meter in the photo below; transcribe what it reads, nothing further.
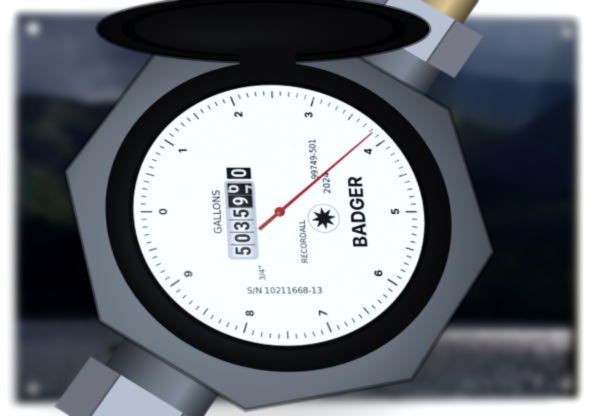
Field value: 5035963.8 gal
